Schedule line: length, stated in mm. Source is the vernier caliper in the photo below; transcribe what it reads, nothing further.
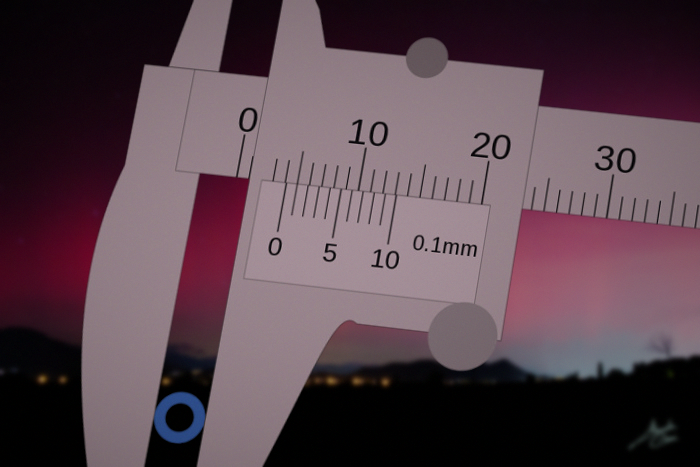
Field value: 4.1 mm
